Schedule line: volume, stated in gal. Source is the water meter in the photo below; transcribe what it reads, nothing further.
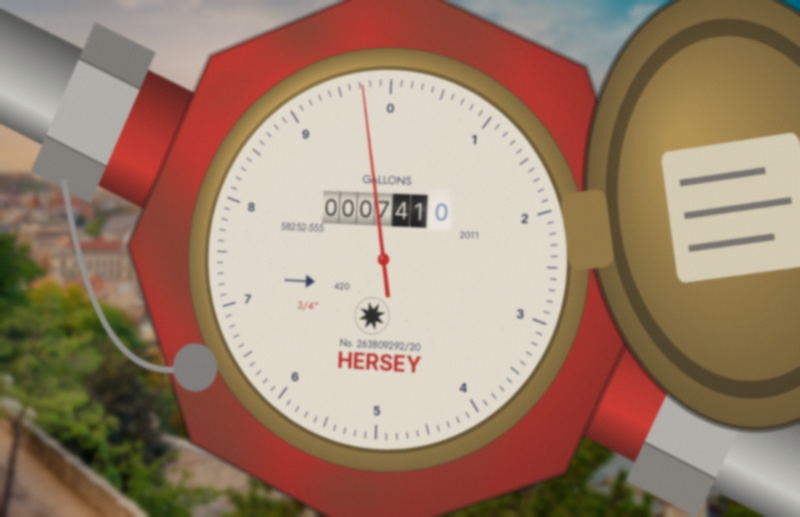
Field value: 7409.7 gal
